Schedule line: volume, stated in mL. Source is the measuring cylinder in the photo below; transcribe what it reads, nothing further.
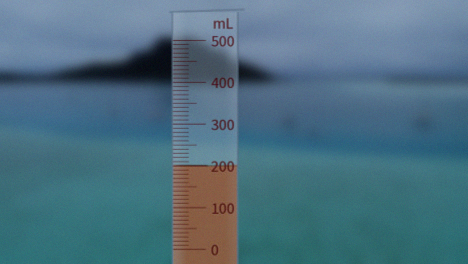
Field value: 200 mL
